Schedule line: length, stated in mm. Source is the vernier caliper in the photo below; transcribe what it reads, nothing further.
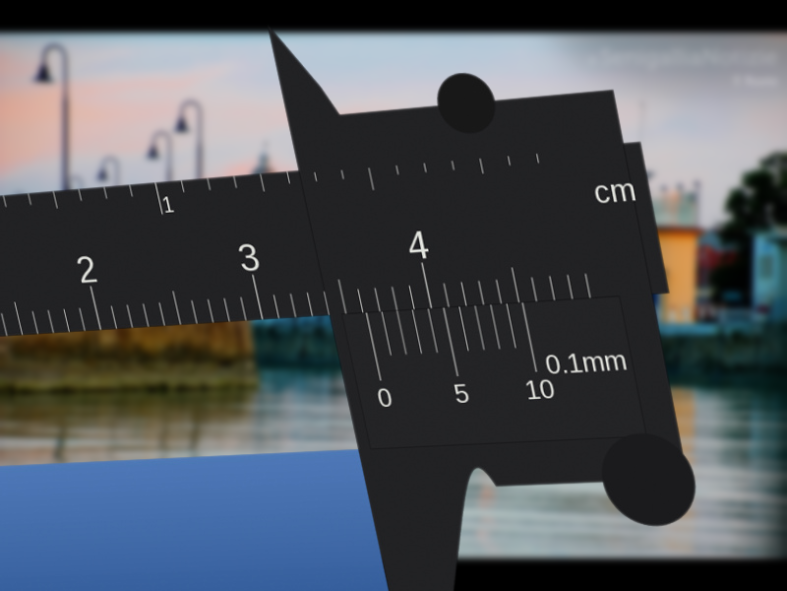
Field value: 36.2 mm
